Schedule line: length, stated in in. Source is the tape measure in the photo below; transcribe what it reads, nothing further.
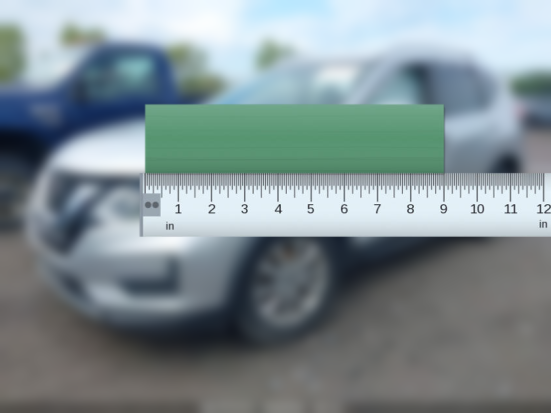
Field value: 9 in
